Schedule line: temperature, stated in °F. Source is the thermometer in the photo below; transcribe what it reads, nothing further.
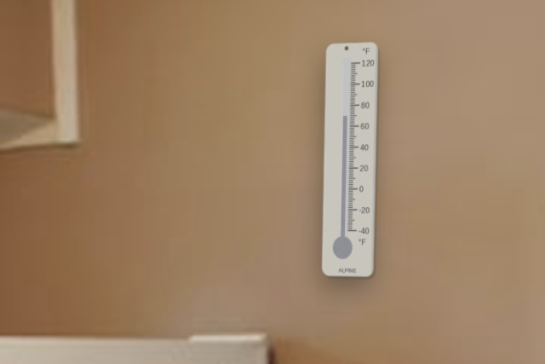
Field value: 70 °F
